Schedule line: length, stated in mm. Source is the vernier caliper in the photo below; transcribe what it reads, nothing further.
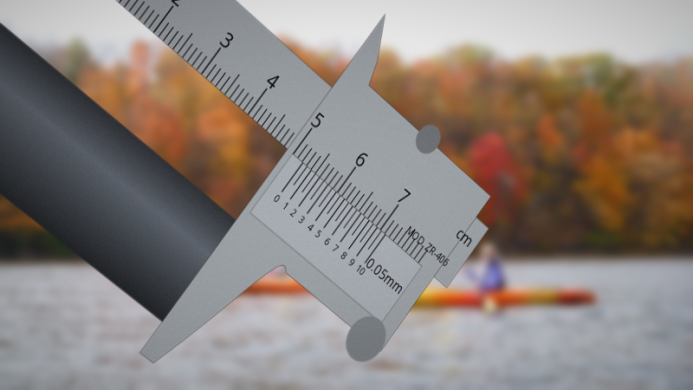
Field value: 52.2 mm
